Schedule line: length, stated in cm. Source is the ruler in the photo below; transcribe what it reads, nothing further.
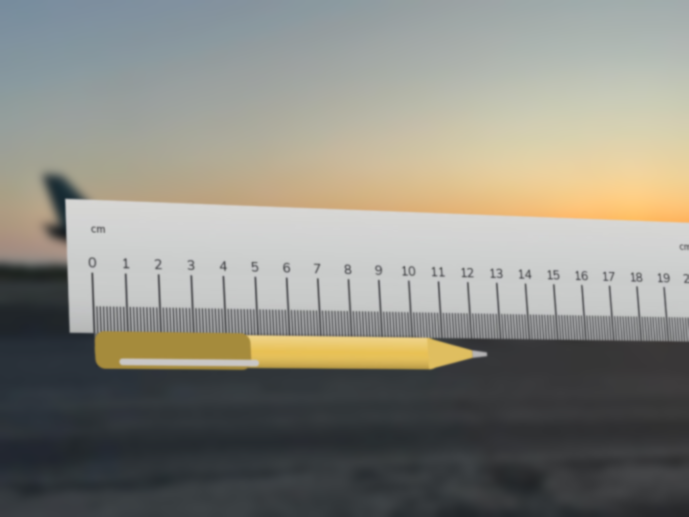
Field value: 12.5 cm
